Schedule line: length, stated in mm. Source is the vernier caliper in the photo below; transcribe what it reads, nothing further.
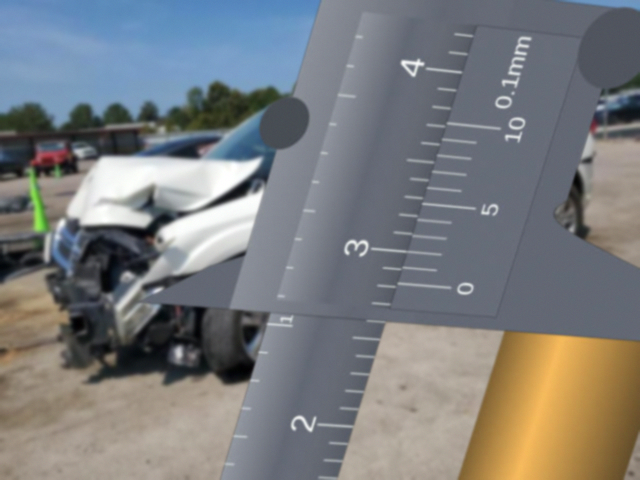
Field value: 28.2 mm
